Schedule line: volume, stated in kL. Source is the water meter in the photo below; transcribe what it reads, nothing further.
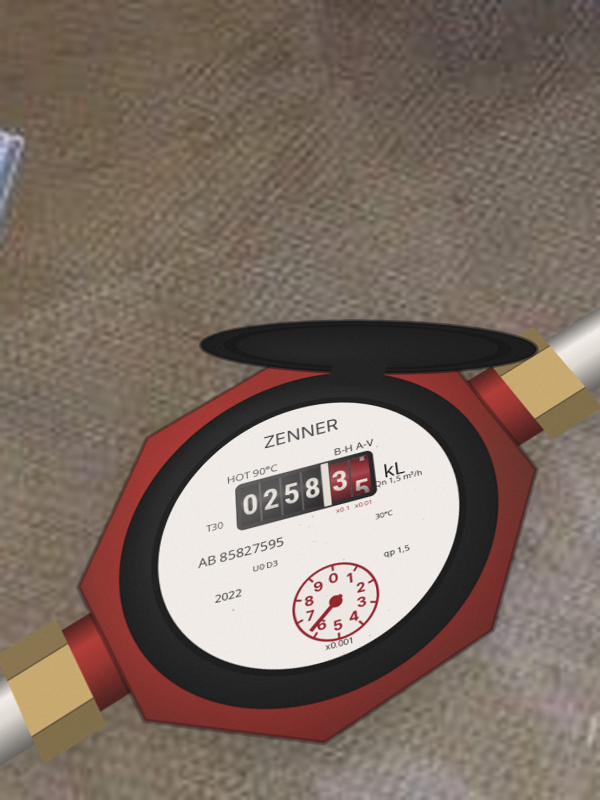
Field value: 258.346 kL
